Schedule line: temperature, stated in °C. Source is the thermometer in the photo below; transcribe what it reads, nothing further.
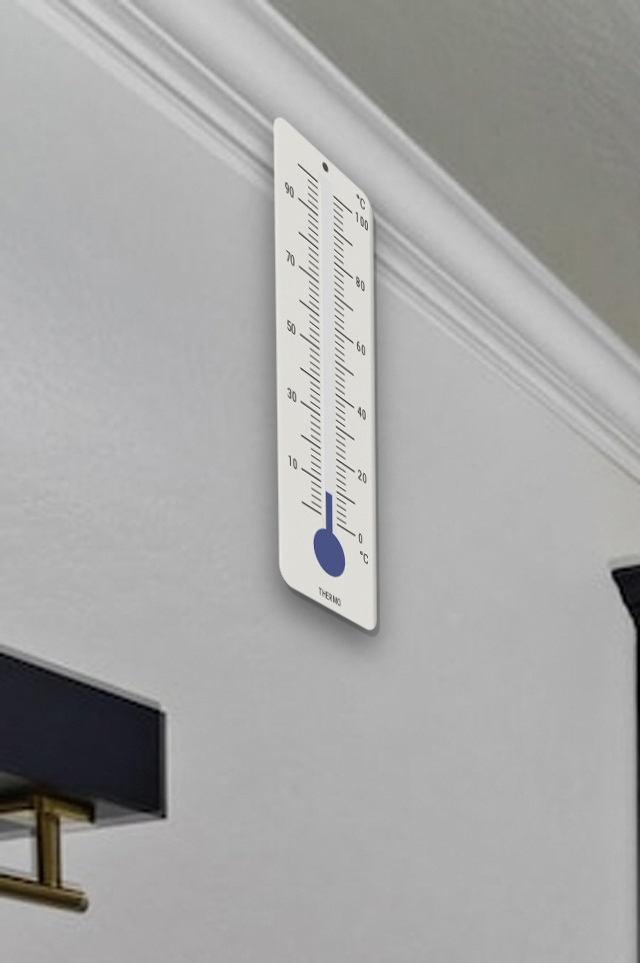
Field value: 8 °C
